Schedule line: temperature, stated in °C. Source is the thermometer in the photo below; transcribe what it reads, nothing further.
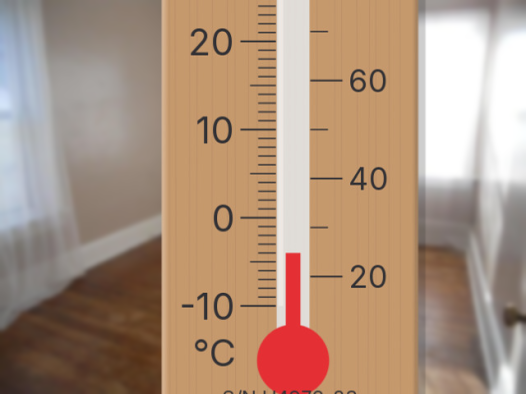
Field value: -4 °C
